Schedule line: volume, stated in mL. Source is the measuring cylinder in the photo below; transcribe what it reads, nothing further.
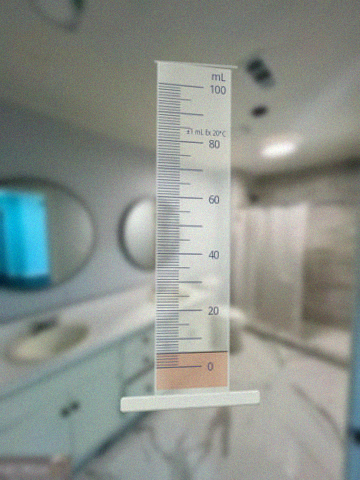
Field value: 5 mL
